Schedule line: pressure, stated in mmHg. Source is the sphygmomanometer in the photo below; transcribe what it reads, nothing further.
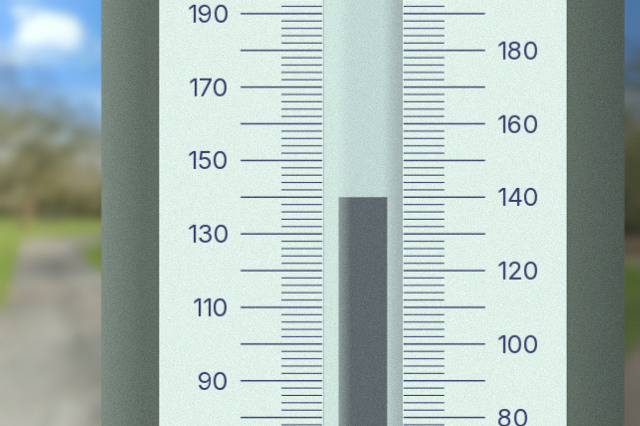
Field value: 140 mmHg
